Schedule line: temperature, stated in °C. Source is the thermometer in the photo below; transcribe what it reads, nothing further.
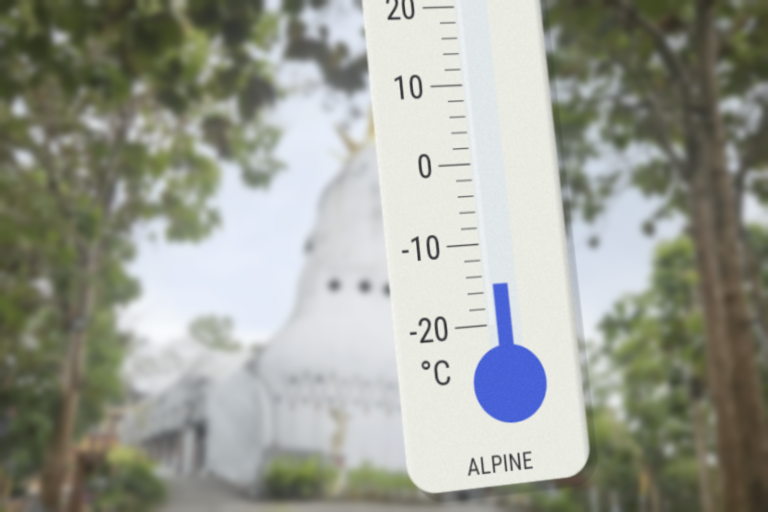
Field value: -15 °C
